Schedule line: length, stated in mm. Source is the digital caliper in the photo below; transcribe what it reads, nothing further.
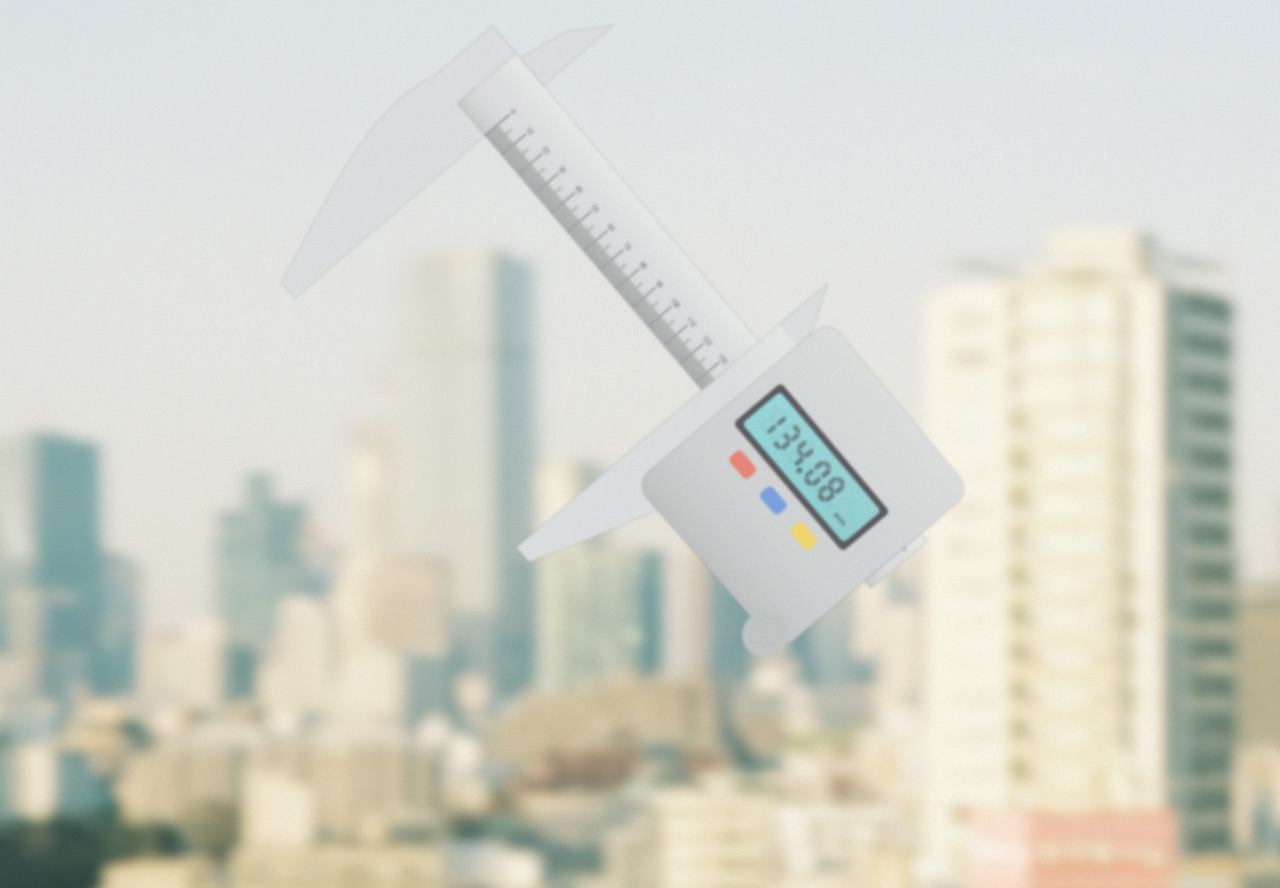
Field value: 134.08 mm
